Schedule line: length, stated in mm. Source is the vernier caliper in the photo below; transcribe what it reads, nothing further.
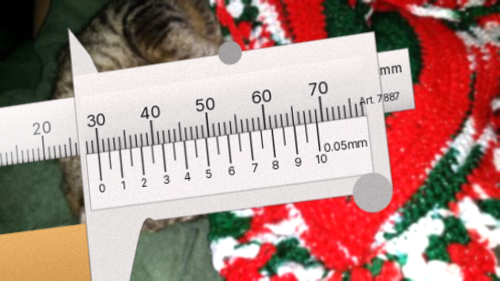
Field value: 30.0 mm
